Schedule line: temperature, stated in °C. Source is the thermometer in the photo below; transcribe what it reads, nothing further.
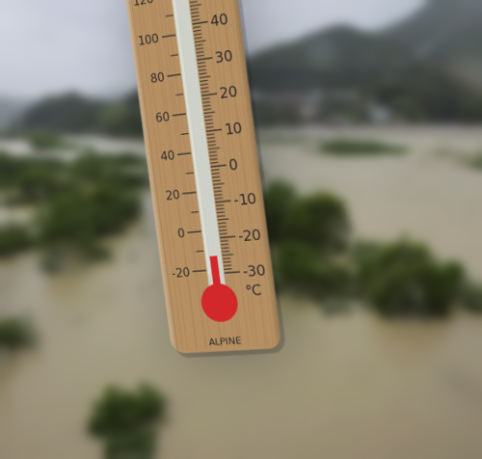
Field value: -25 °C
